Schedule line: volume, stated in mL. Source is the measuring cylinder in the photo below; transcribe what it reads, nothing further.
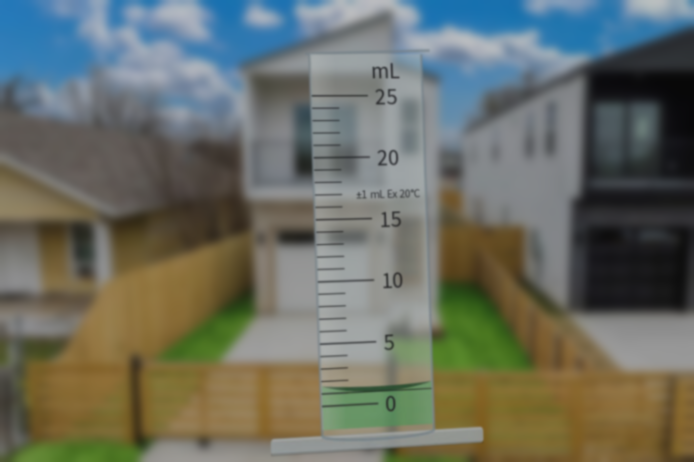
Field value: 1 mL
